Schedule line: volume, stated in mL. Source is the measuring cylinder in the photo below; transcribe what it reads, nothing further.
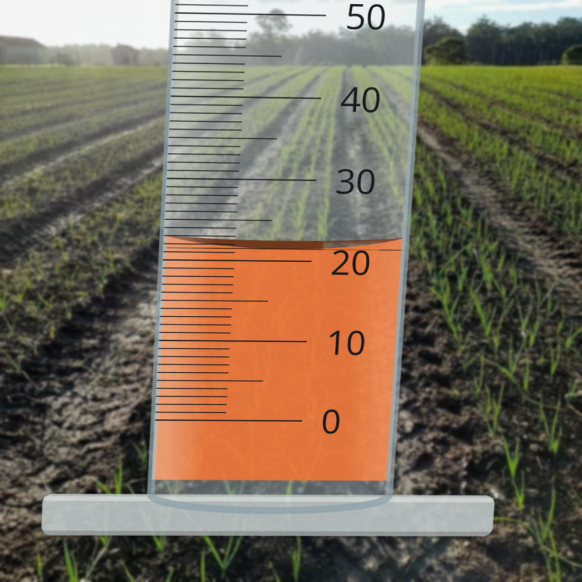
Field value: 21.5 mL
